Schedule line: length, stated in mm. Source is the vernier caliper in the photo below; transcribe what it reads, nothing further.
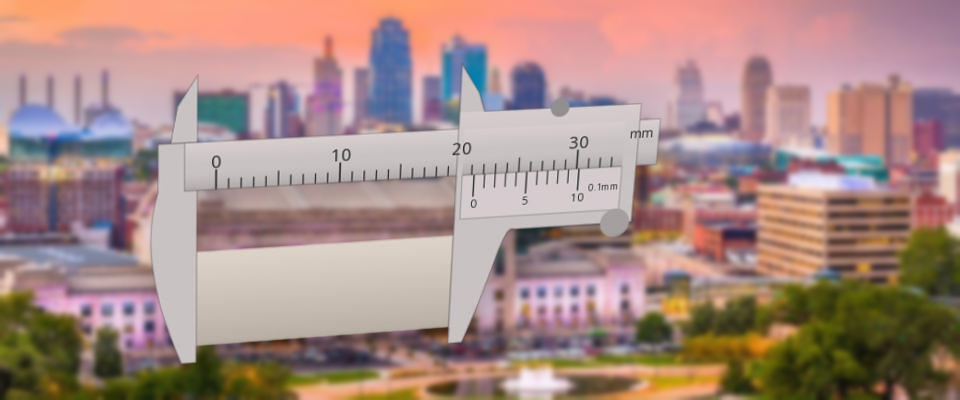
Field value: 21.2 mm
